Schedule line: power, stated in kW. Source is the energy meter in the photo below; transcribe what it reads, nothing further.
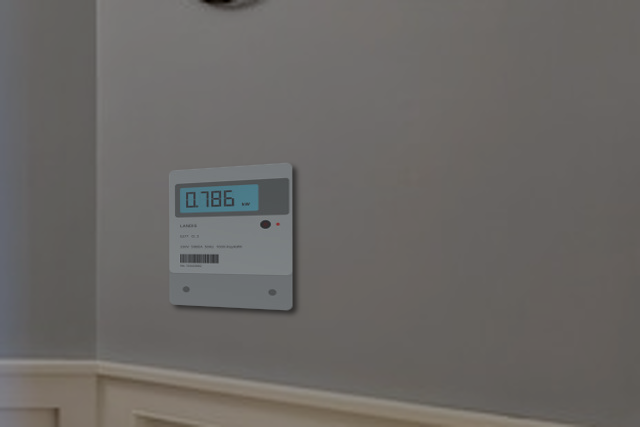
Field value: 0.786 kW
